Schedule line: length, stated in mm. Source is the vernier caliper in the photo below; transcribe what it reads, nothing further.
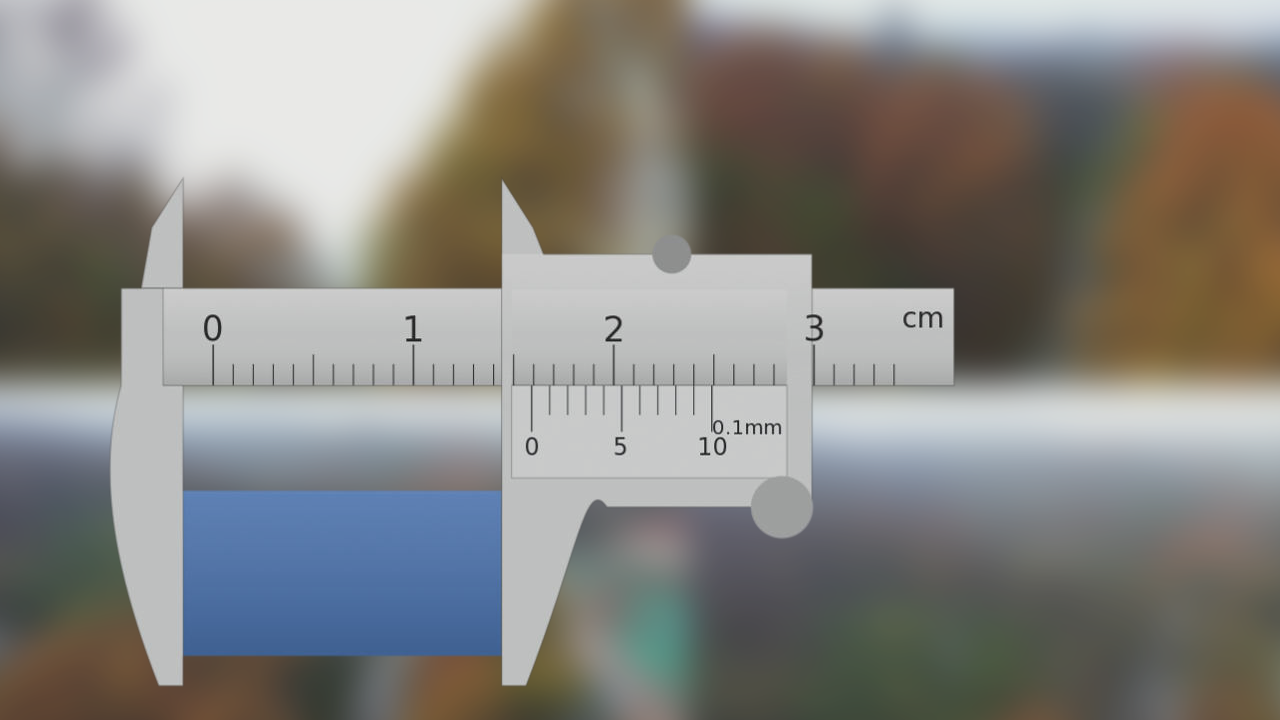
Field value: 15.9 mm
